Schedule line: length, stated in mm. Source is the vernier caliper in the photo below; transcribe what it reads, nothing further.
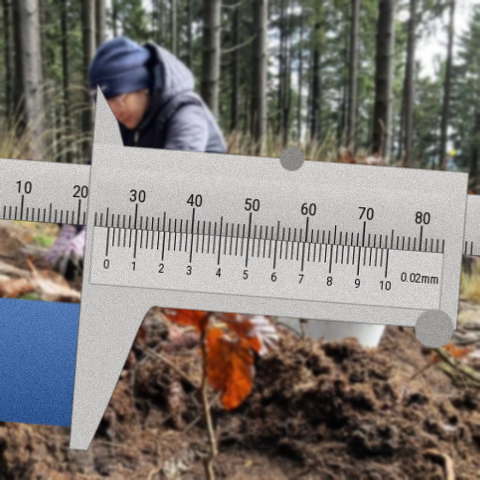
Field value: 25.4 mm
